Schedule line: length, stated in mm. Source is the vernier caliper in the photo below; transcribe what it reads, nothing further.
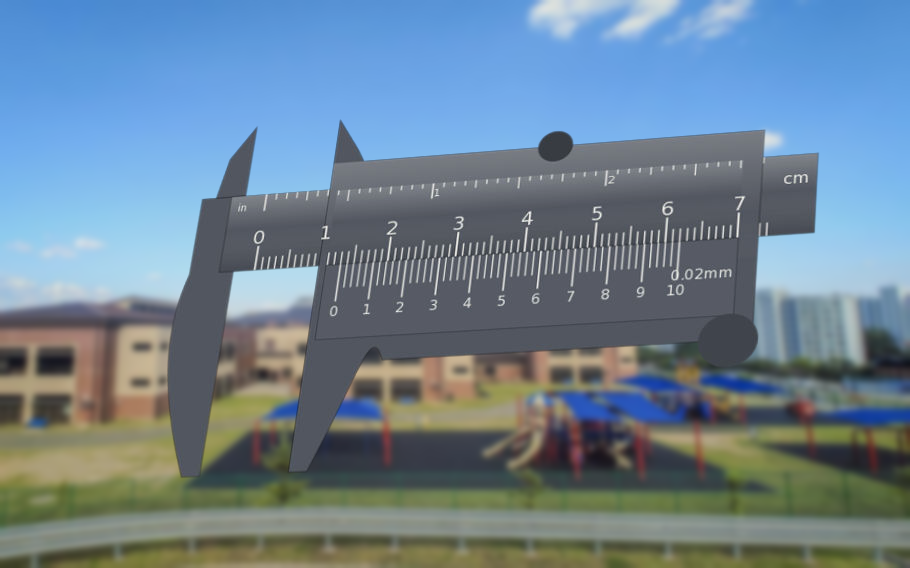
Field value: 13.0 mm
